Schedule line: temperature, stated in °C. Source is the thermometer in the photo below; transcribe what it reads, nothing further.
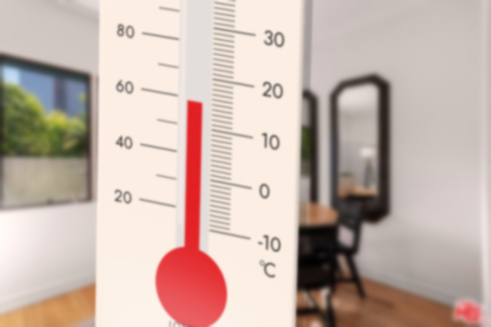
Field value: 15 °C
